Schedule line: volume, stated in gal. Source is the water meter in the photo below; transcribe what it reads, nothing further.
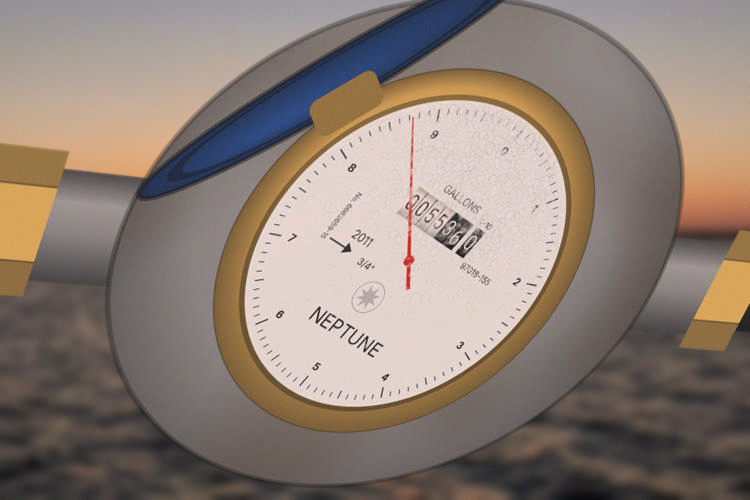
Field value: 55358.7 gal
